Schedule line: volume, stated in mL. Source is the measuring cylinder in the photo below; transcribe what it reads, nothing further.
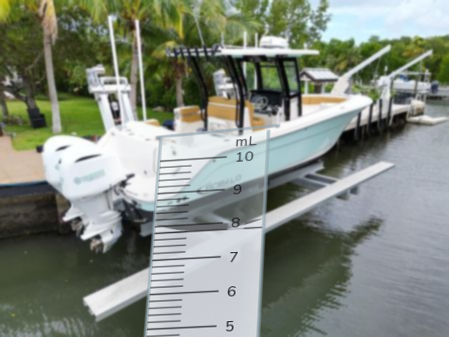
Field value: 7.8 mL
